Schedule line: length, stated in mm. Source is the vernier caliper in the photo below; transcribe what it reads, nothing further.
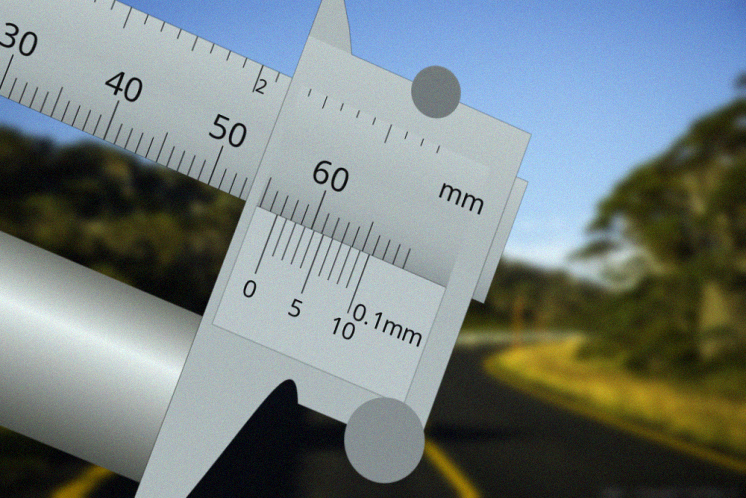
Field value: 56.7 mm
